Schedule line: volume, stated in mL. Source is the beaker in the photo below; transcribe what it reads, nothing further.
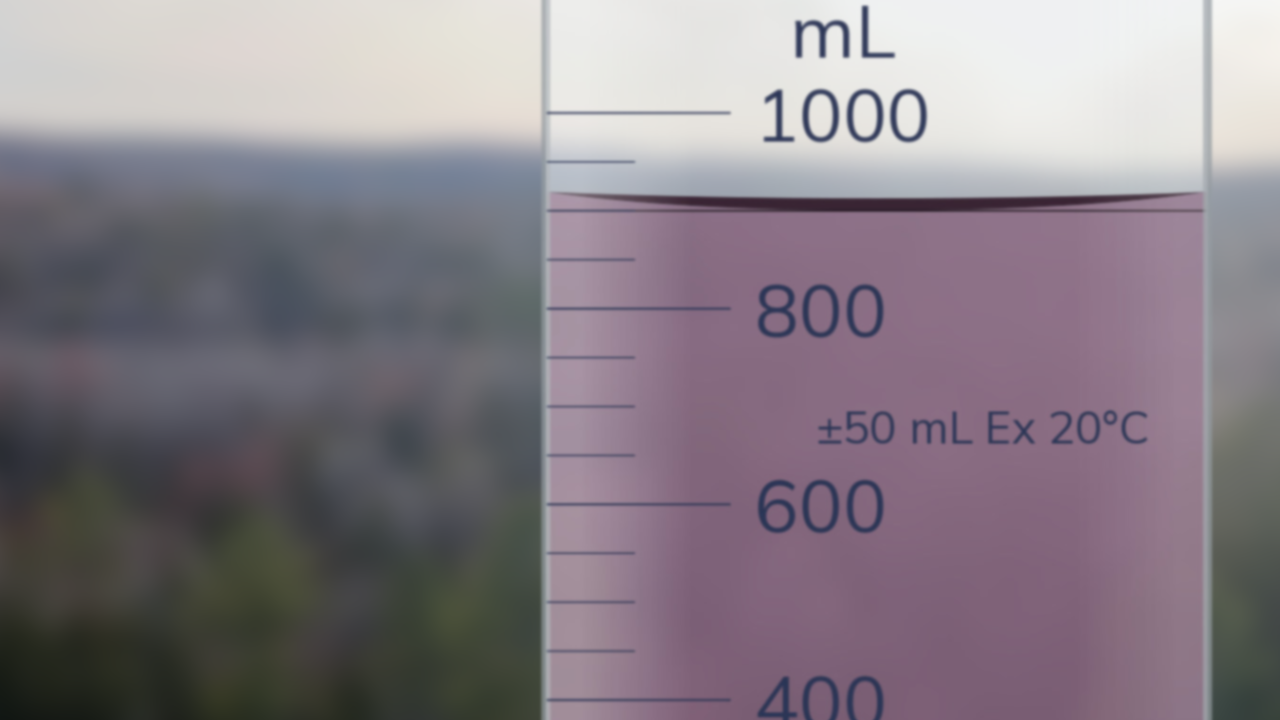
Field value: 900 mL
